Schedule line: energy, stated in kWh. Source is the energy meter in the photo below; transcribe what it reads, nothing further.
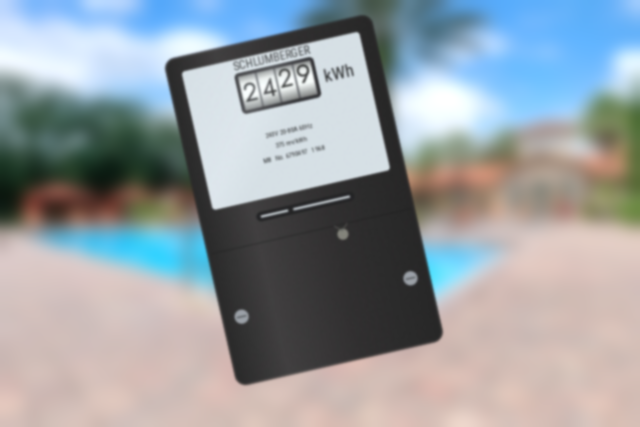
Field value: 2429 kWh
